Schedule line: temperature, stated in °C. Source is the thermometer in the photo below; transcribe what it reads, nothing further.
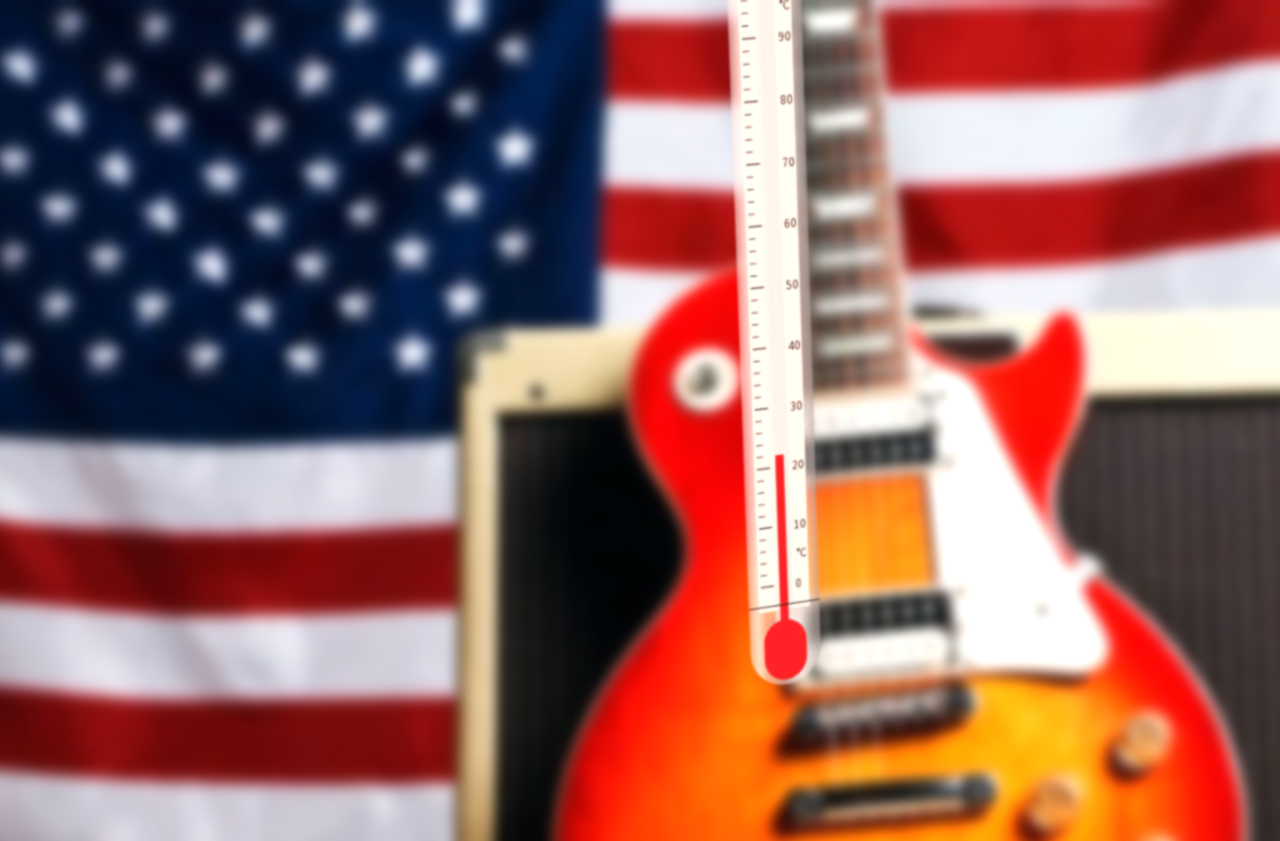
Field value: 22 °C
